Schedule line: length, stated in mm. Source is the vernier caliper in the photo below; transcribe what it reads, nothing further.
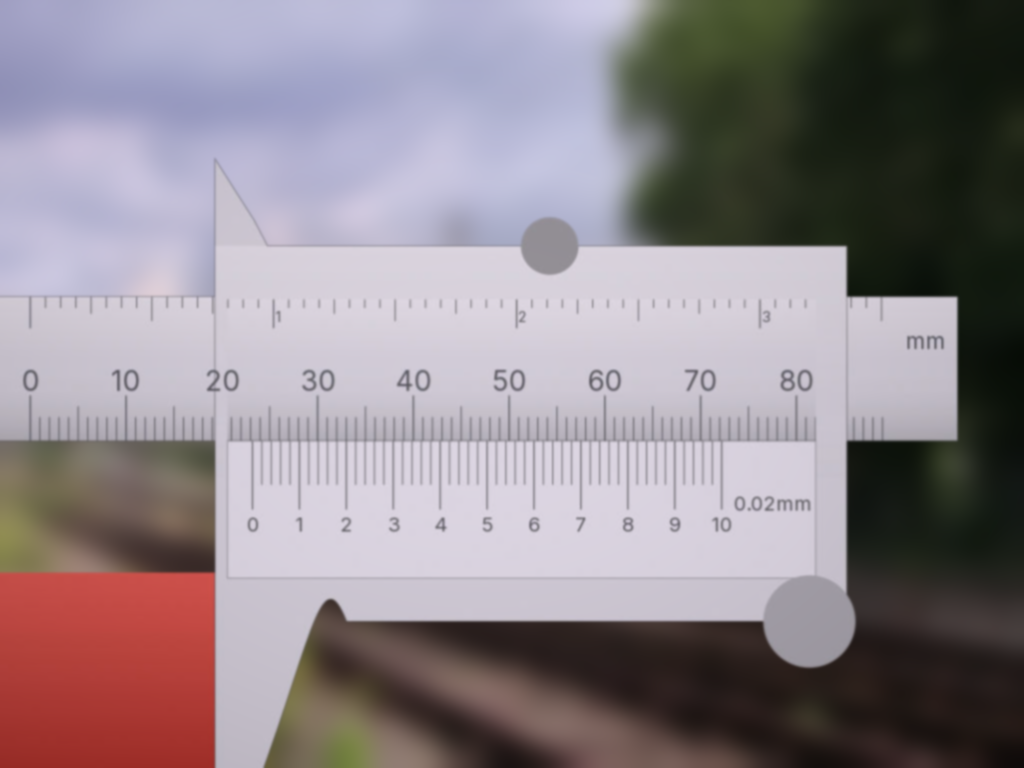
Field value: 23.2 mm
